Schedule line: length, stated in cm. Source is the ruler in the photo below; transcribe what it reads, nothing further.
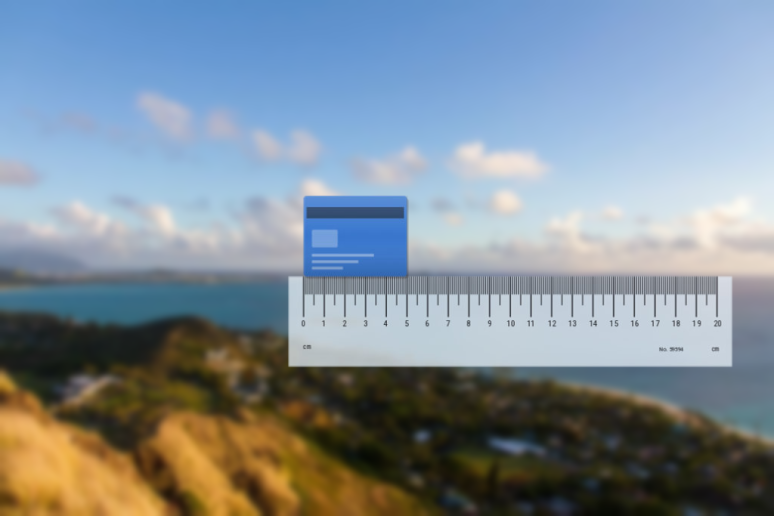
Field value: 5 cm
